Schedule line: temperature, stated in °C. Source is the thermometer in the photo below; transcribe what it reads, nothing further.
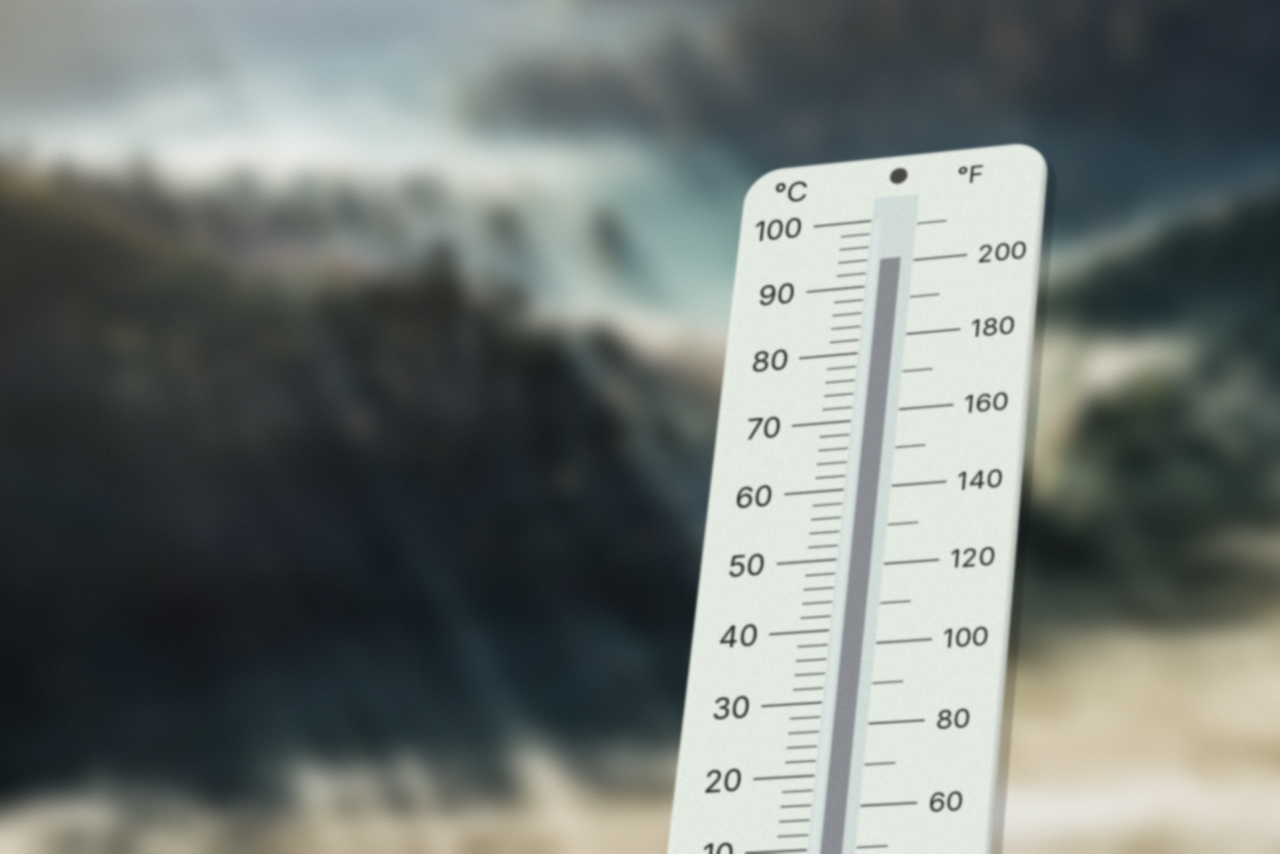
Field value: 94 °C
